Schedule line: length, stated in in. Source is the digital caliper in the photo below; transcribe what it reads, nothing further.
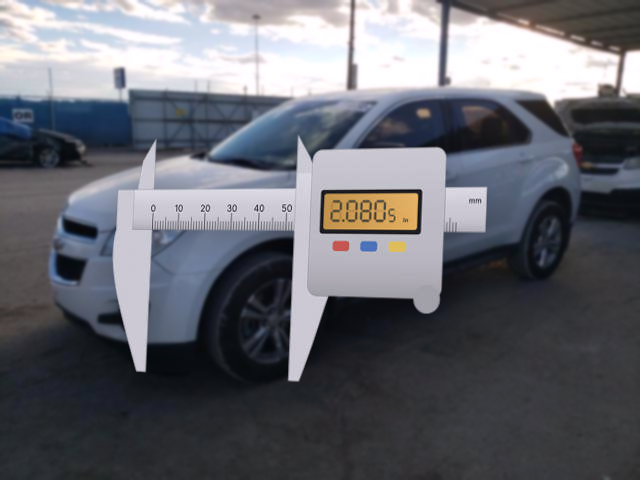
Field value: 2.0805 in
